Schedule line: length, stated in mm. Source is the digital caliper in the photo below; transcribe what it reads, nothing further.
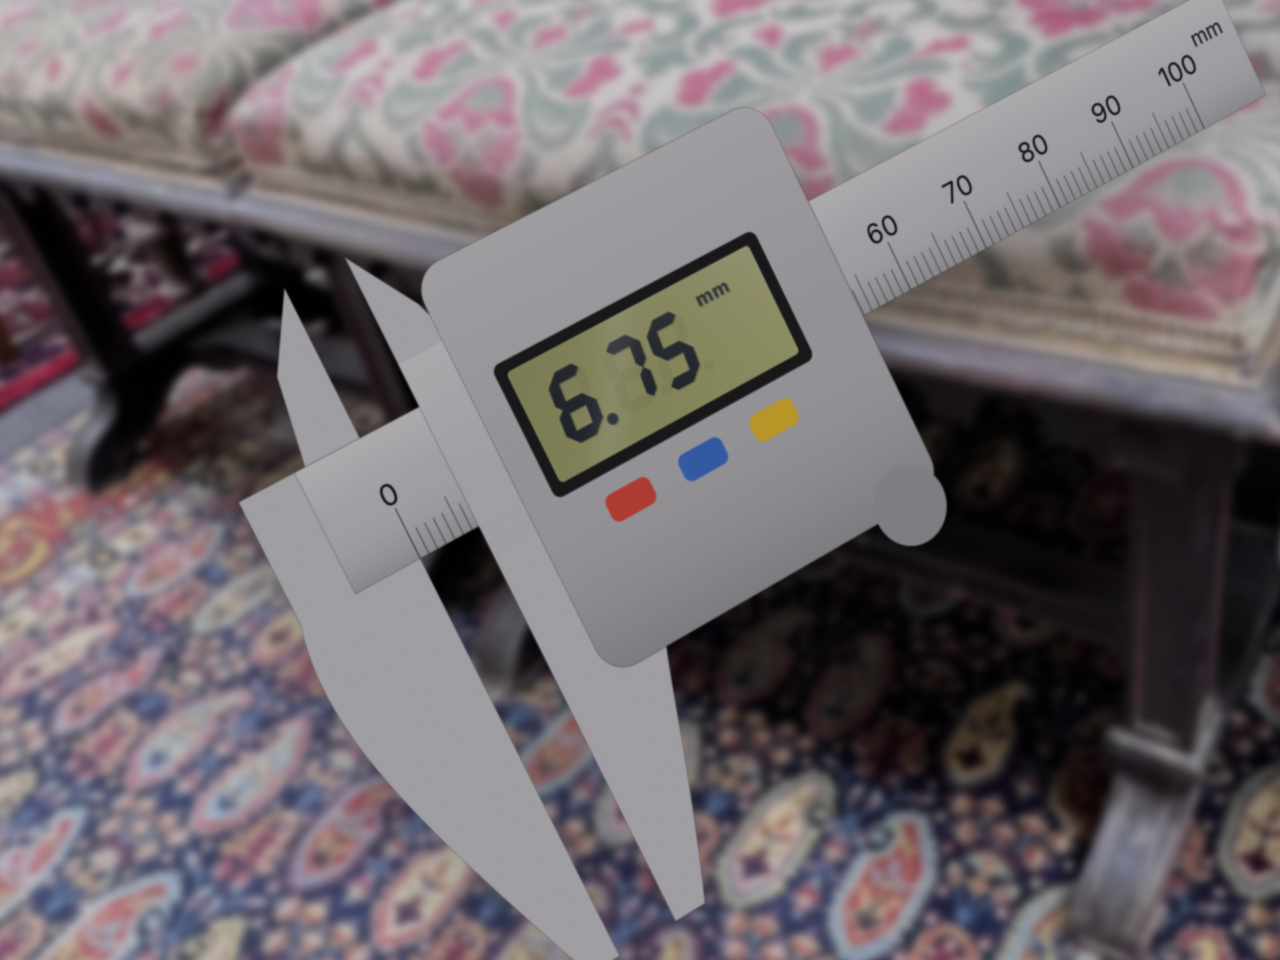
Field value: 6.75 mm
